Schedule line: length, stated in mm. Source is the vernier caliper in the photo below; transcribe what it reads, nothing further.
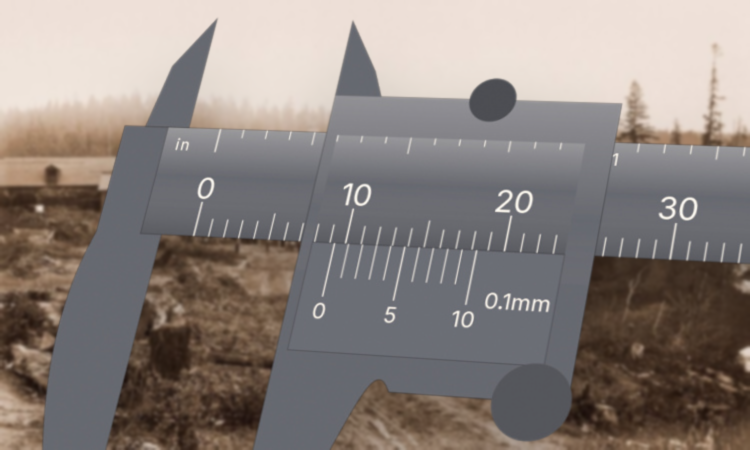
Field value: 9.3 mm
